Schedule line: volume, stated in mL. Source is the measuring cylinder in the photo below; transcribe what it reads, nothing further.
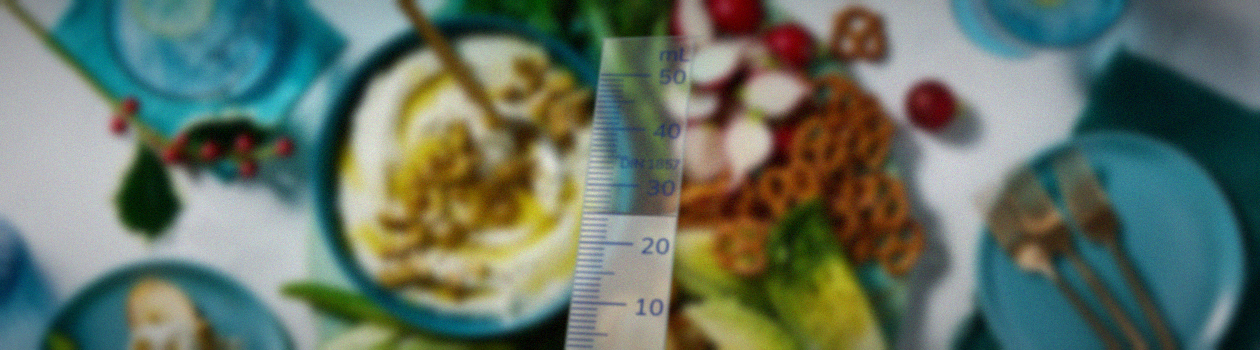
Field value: 25 mL
